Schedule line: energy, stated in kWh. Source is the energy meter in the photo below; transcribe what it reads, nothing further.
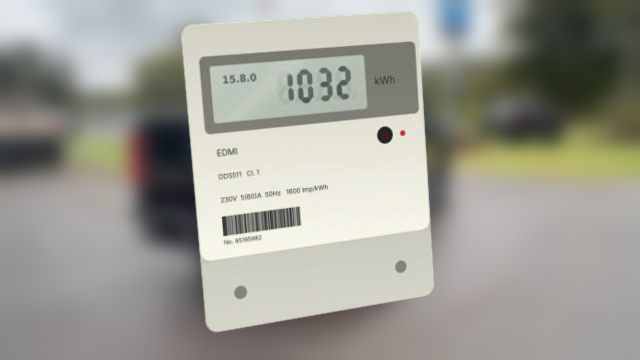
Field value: 1032 kWh
